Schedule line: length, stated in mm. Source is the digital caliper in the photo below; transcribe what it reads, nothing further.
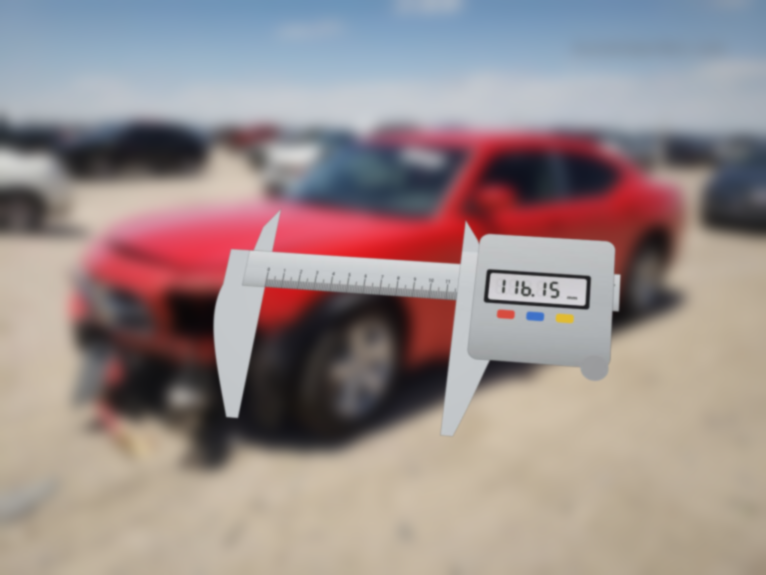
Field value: 116.15 mm
